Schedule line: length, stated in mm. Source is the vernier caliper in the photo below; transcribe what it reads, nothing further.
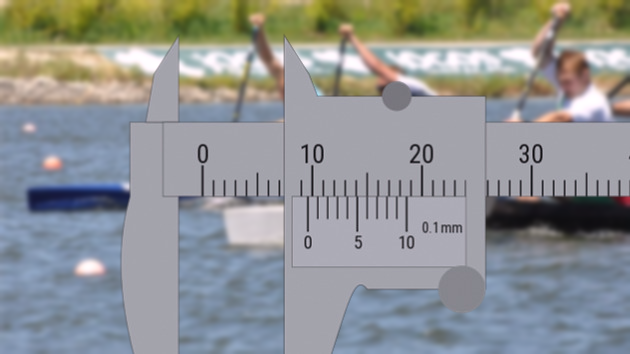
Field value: 9.6 mm
